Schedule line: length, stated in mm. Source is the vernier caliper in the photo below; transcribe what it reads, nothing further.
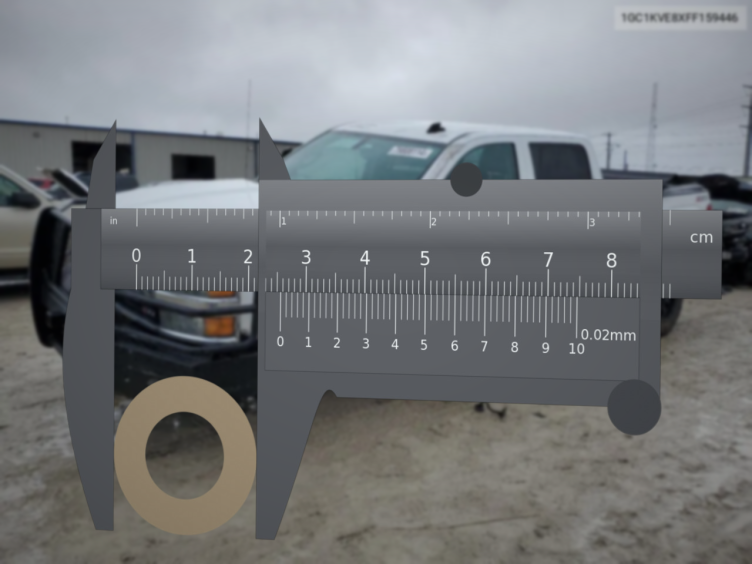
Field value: 25.6 mm
